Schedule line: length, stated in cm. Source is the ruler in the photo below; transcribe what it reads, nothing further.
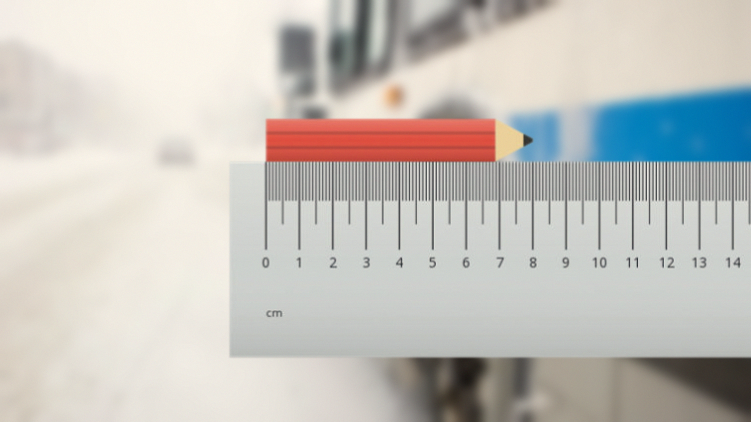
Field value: 8 cm
